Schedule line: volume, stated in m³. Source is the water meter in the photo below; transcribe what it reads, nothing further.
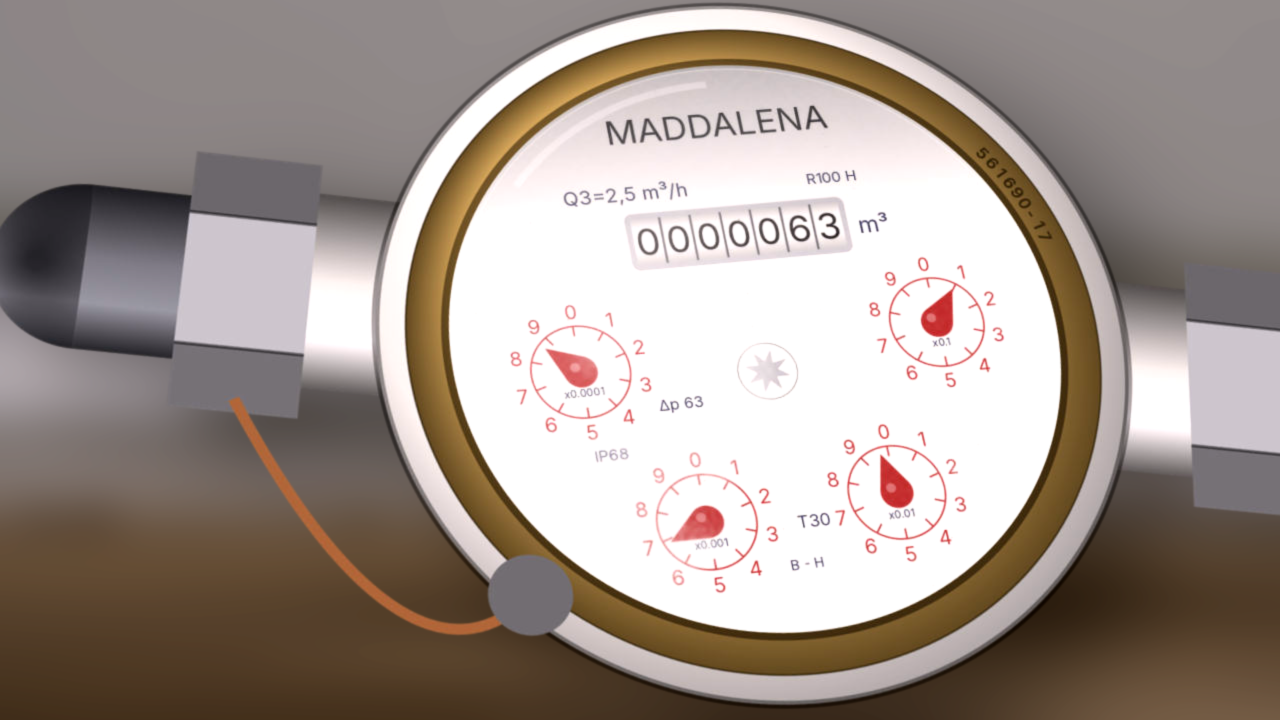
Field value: 63.0968 m³
